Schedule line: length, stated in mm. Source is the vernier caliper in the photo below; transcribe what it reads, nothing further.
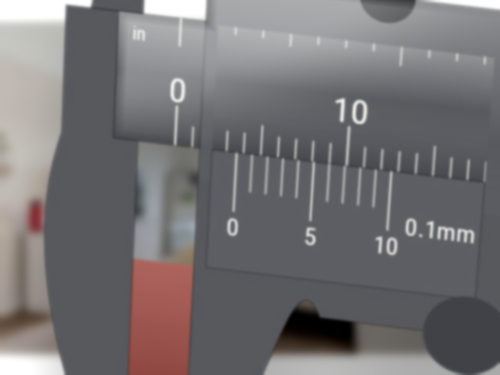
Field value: 3.6 mm
